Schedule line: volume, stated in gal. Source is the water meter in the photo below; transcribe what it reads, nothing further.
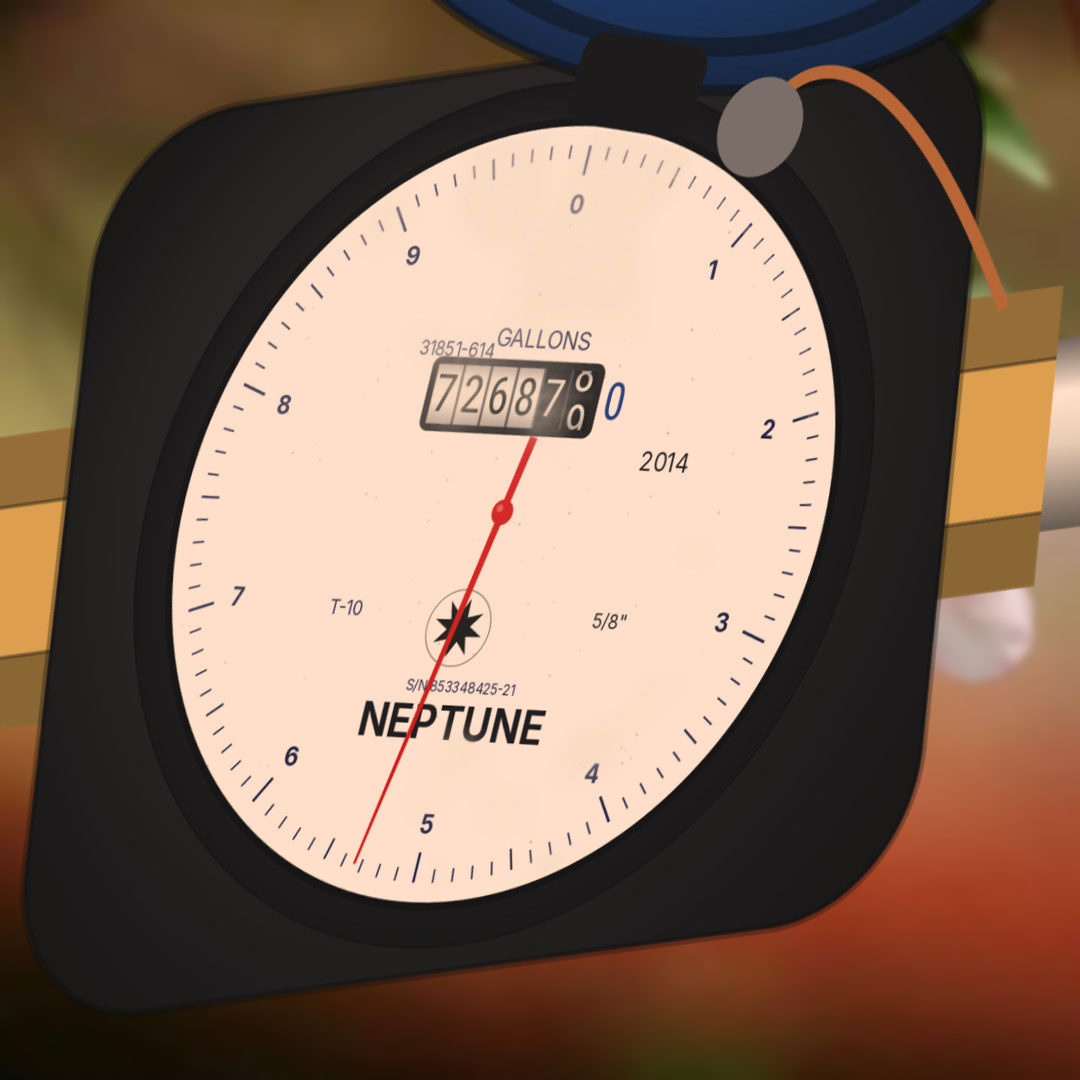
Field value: 7268785.3 gal
